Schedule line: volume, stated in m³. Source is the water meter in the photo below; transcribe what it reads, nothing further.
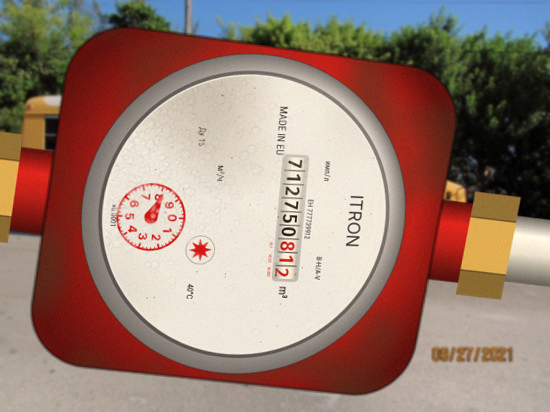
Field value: 712750.8118 m³
